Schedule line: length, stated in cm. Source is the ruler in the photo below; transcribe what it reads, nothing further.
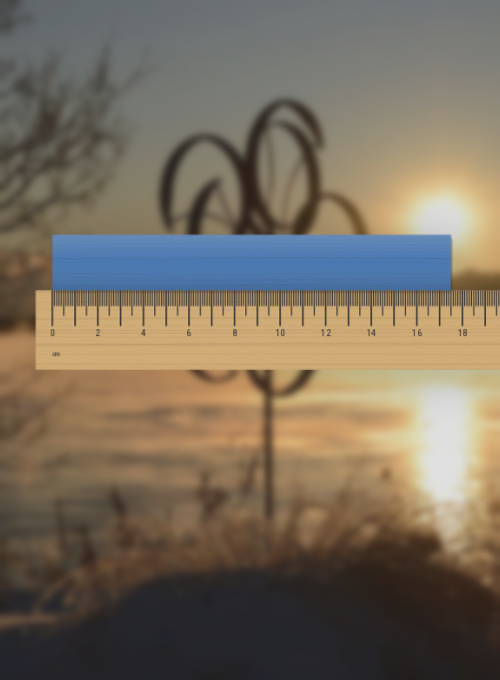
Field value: 17.5 cm
